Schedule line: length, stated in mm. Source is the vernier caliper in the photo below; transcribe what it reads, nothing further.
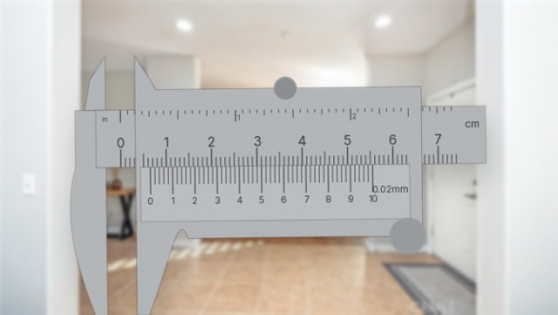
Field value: 6.5 mm
